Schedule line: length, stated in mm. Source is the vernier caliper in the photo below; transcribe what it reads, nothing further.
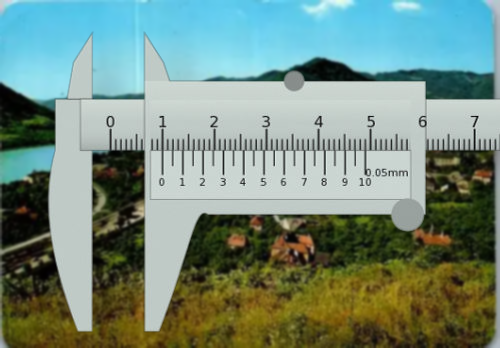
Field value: 10.0 mm
